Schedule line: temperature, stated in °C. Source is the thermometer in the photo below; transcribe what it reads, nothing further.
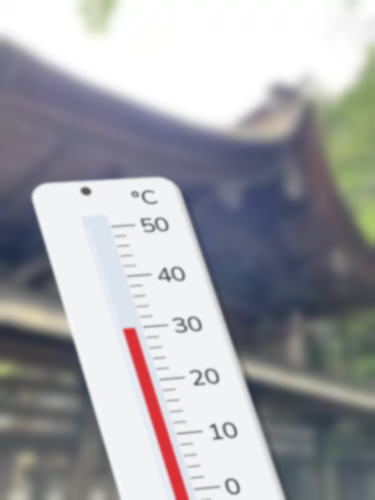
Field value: 30 °C
